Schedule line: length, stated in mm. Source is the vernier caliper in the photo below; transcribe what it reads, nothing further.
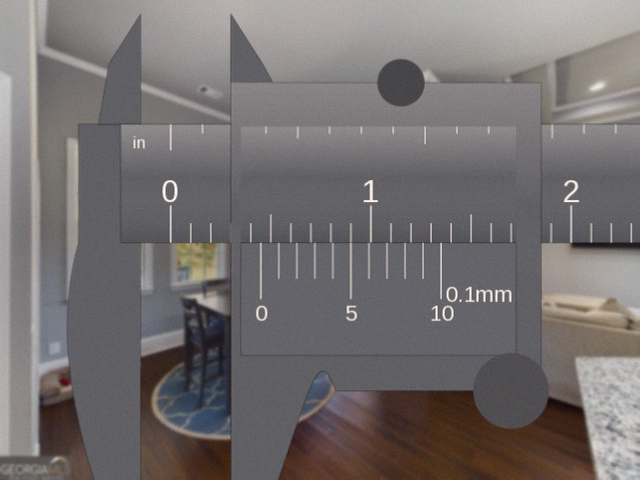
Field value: 4.5 mm
